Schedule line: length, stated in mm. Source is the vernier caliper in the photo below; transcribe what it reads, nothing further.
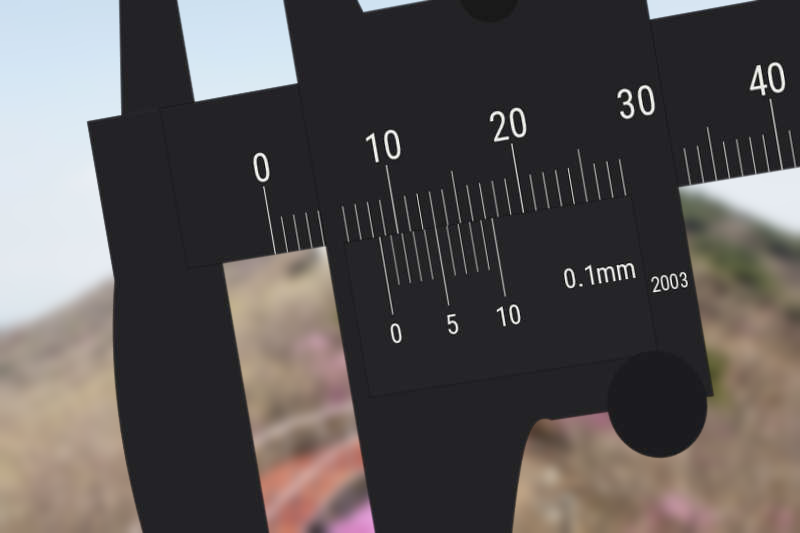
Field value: 8.5 mm
